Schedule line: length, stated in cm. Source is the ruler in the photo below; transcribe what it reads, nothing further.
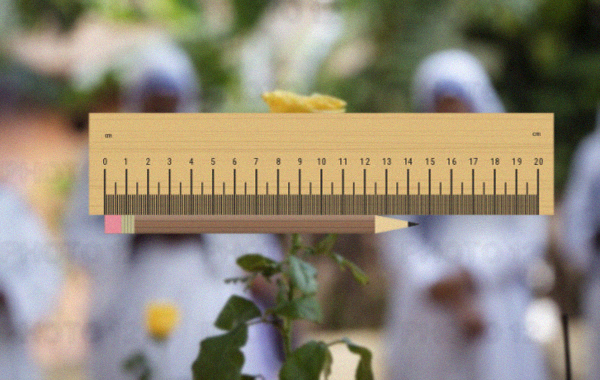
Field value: 14.5 cm
